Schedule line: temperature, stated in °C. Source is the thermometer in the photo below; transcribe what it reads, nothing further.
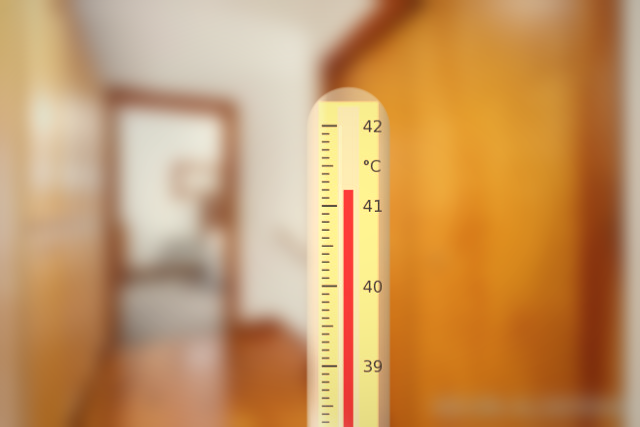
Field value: 41.2 °C
